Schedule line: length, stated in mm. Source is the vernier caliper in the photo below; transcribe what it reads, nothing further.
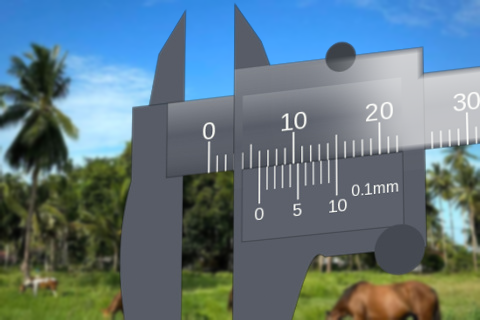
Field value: 6.0 mm
